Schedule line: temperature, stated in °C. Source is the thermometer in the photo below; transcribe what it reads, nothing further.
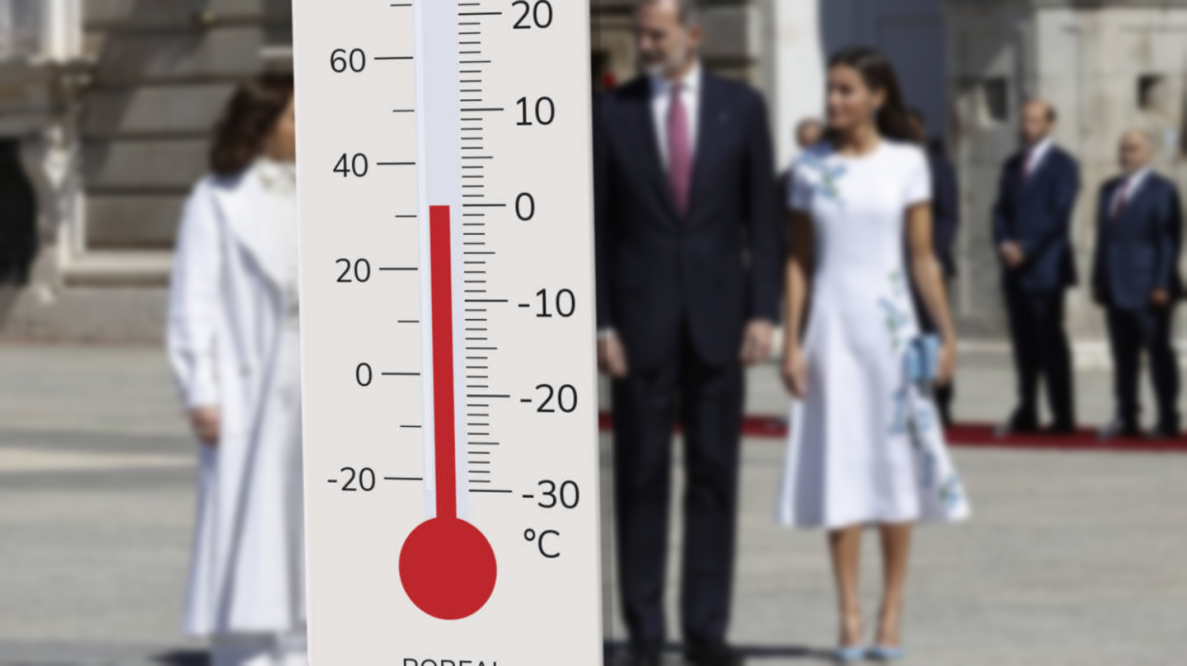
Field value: 0 °C
